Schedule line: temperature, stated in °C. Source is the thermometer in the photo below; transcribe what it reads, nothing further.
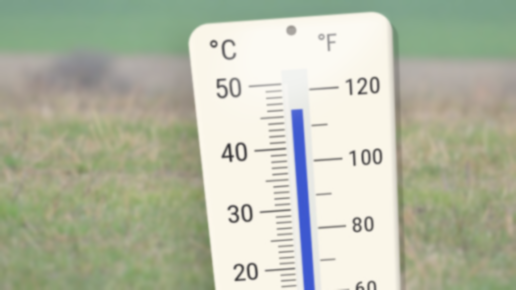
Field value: 46 °C
